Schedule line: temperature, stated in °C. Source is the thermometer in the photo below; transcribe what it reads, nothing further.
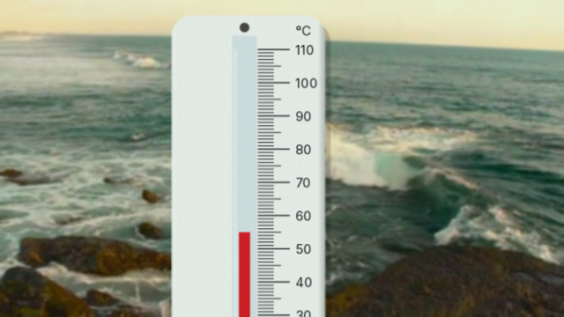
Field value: 55 °C
